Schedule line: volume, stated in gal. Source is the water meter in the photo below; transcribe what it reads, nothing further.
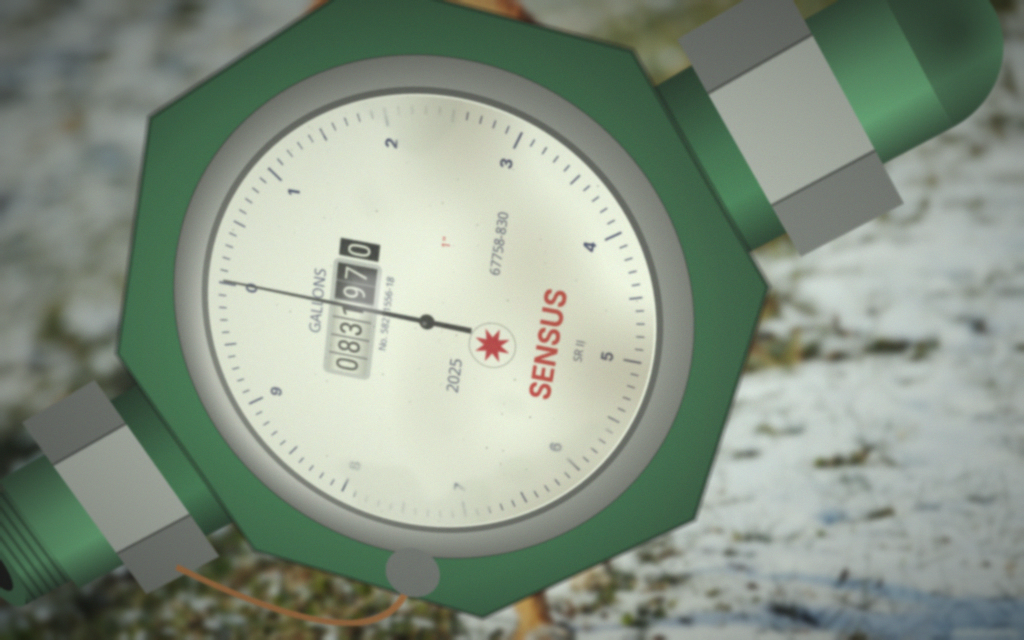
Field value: 831970.0 gal
